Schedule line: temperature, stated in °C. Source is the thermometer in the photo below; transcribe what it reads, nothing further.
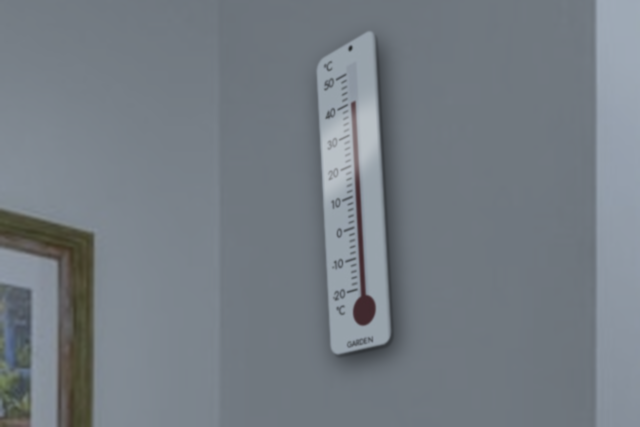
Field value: 40 °C
